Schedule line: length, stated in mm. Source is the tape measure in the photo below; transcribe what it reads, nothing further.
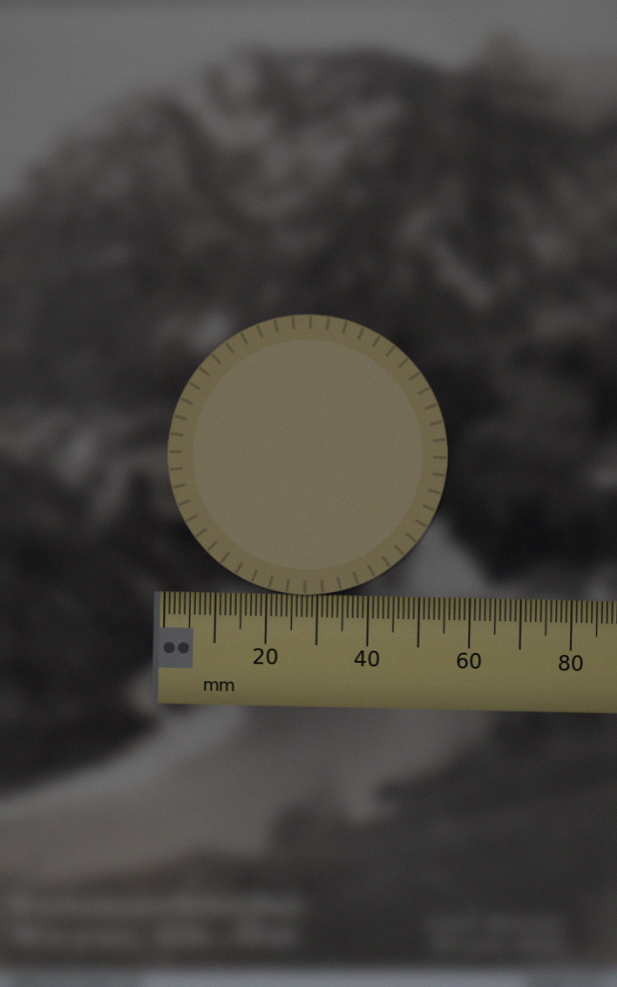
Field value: 55 mm
